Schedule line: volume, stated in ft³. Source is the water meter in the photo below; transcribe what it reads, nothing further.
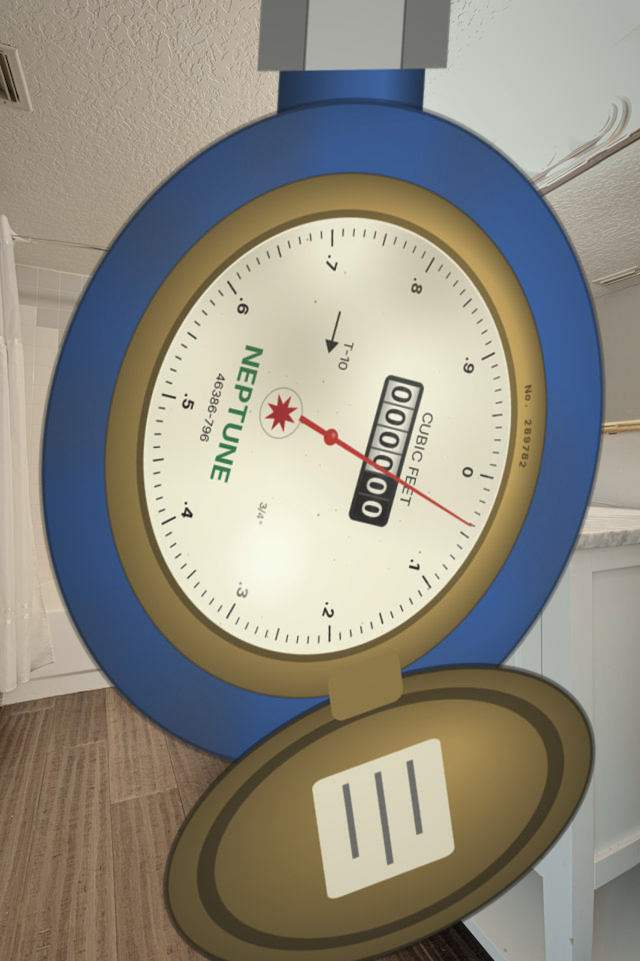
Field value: 0.04 ft³
